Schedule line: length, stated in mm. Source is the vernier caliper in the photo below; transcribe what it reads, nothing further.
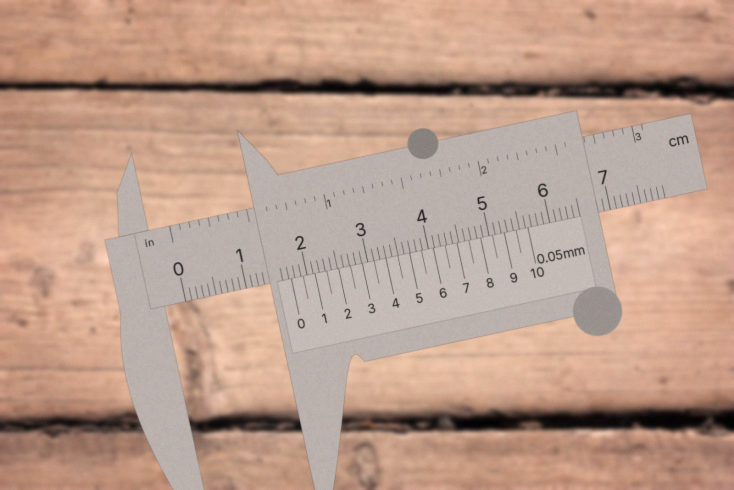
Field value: 17.4 mm
